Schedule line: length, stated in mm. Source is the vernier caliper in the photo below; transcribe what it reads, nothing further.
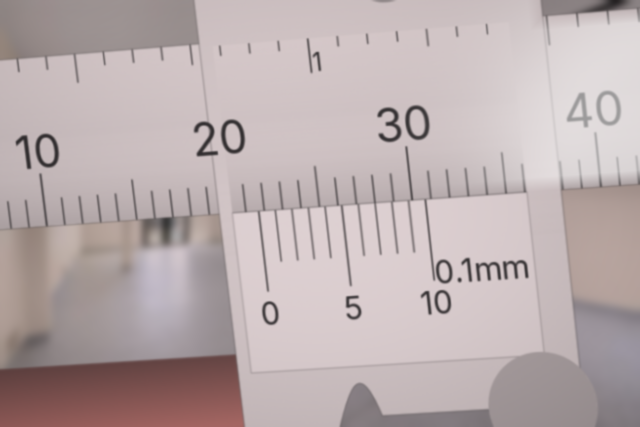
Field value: 21.7 mm
